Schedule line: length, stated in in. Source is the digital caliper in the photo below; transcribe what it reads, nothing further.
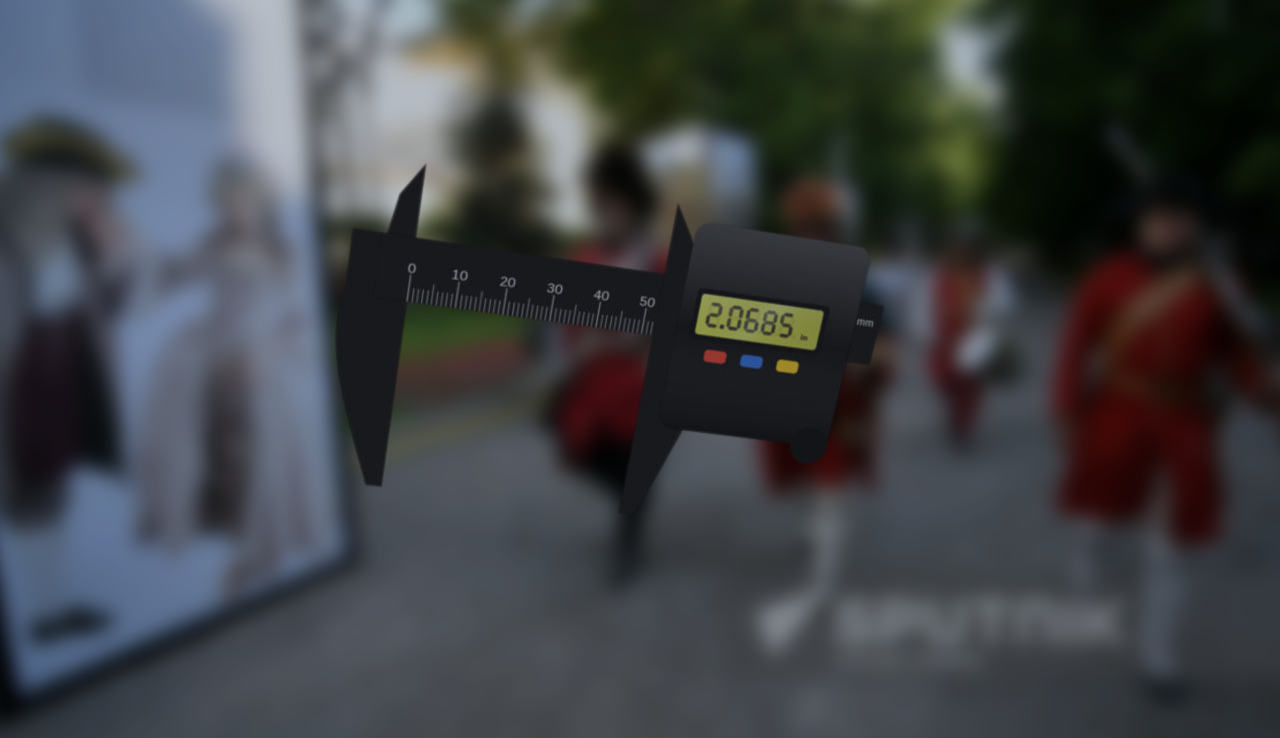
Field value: 2.0685 in
